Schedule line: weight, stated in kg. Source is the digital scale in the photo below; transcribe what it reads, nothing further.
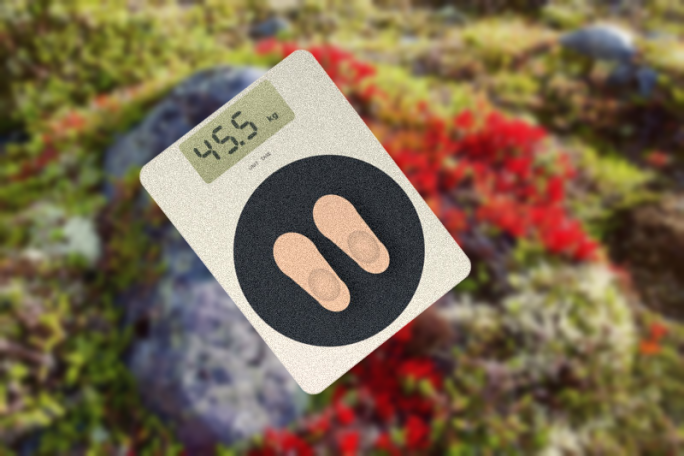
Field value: 45.5 kg
